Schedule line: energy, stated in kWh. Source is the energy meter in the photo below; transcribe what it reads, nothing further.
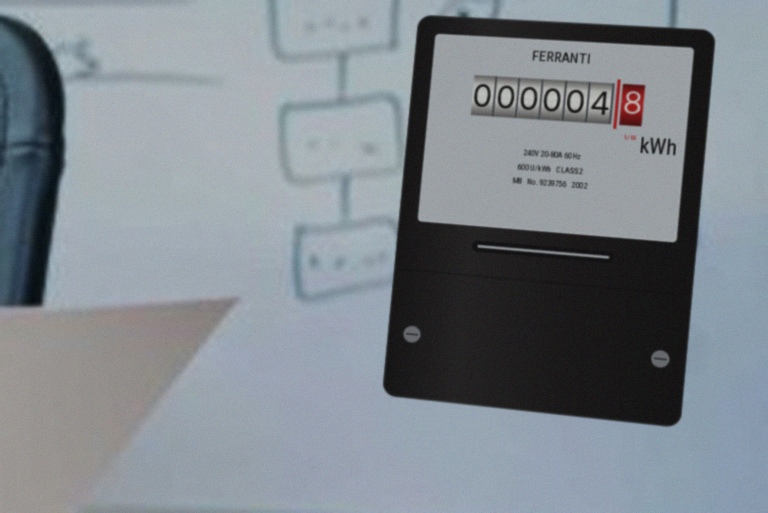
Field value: 4.8 kWh
